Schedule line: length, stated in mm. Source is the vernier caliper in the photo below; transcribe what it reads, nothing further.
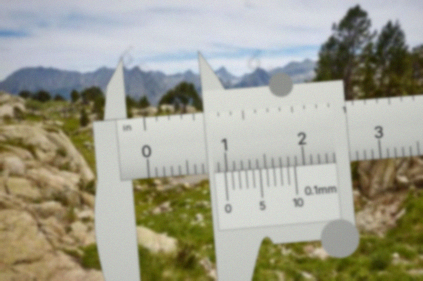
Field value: 9.8 mm
